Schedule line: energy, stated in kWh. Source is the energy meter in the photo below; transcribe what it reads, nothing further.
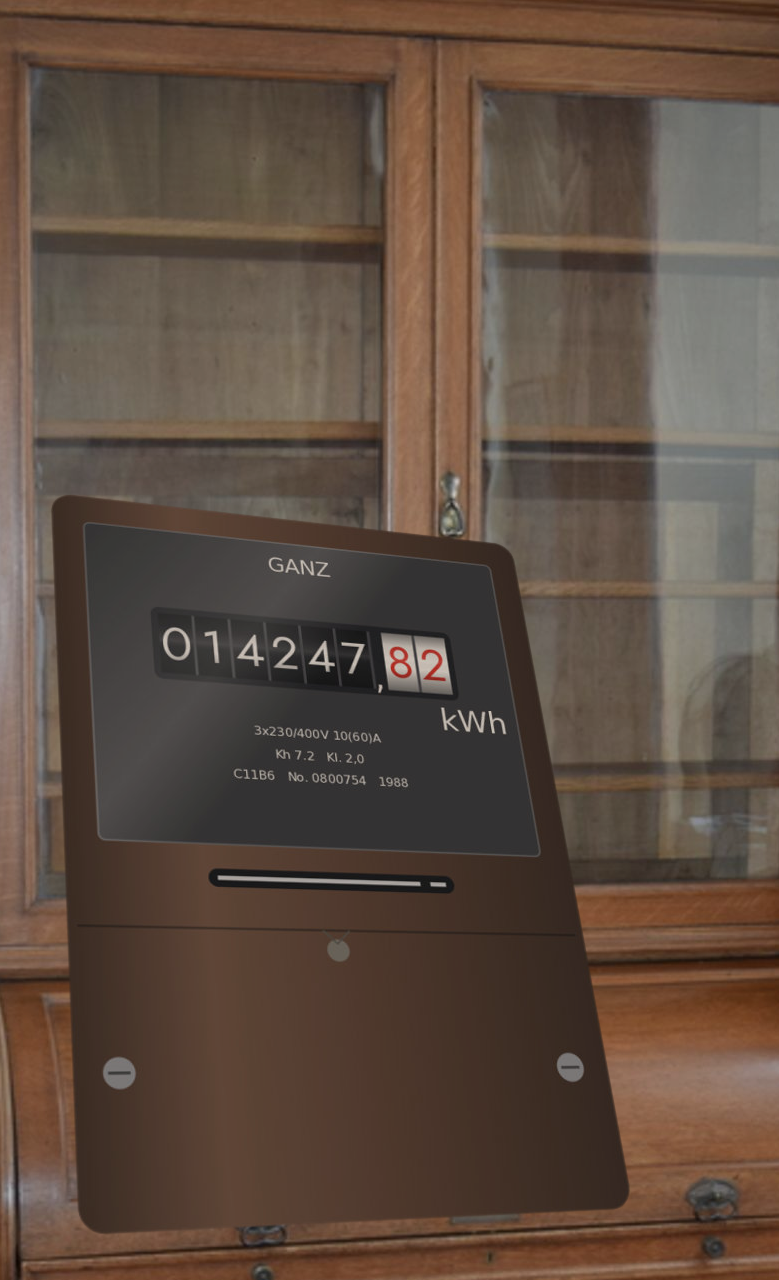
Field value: 14247.82 kWh
